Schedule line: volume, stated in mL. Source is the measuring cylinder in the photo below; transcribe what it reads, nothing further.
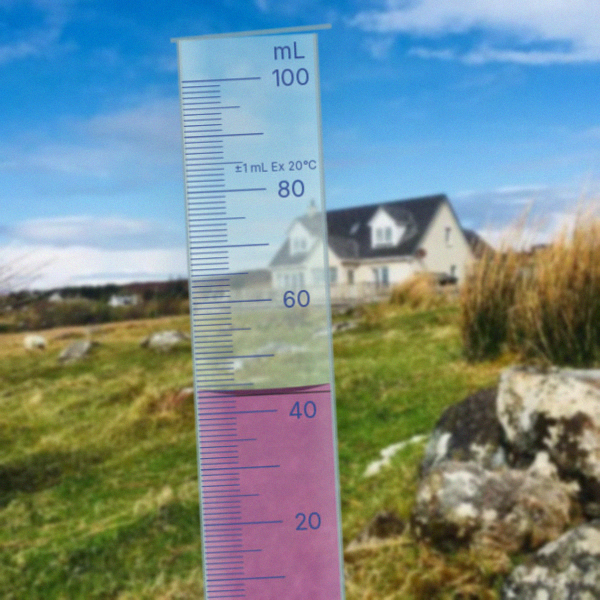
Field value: 43 mL
